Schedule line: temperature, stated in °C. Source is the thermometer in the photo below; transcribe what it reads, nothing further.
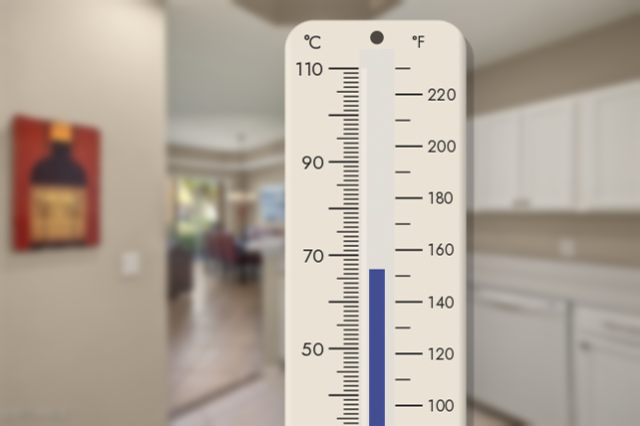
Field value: 67 °C
